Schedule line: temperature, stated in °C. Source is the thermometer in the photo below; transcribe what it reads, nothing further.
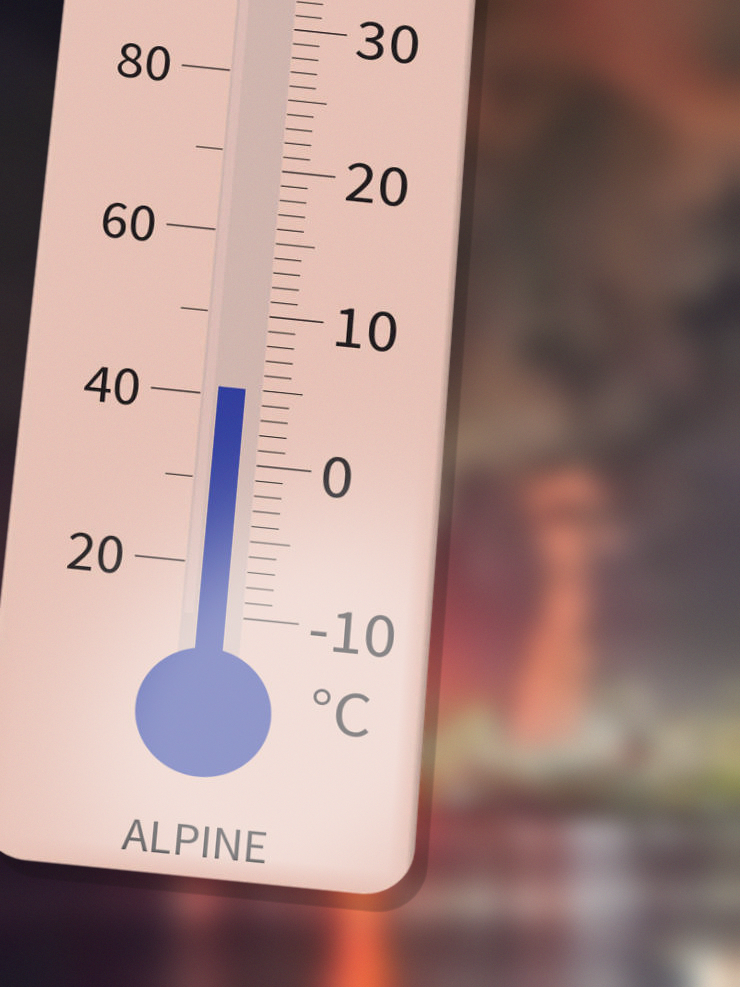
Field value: 5 °C
